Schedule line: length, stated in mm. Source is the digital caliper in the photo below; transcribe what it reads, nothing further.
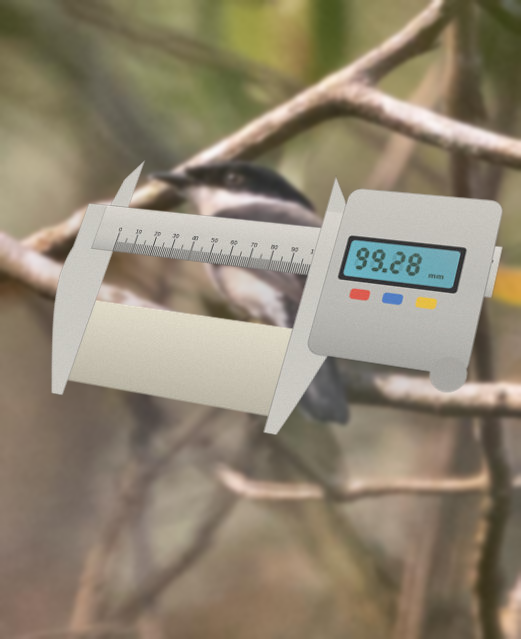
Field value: 99.28 mm
